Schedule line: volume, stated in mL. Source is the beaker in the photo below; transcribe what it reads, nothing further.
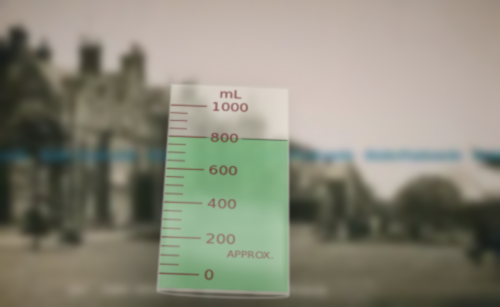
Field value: 800 mL
